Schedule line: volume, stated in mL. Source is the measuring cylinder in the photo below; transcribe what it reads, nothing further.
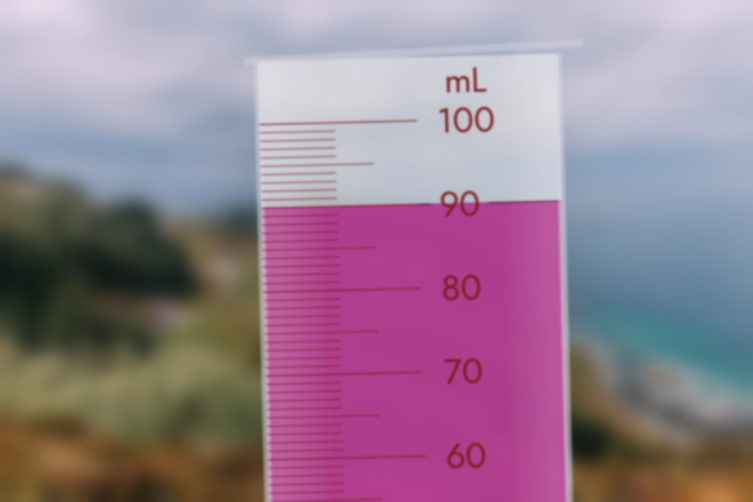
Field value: 90 mL
